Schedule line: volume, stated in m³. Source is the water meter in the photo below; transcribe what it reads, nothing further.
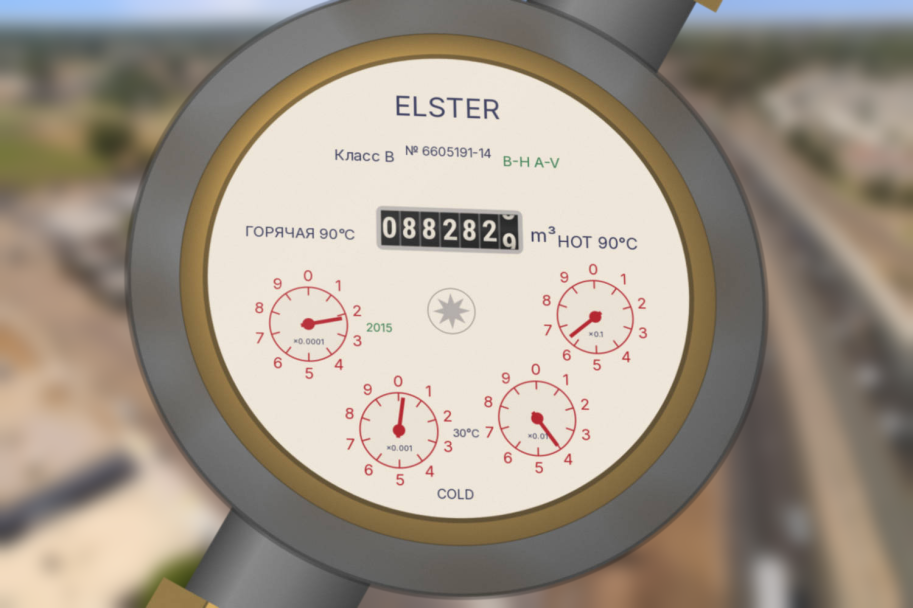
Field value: 882828.6402 m³
